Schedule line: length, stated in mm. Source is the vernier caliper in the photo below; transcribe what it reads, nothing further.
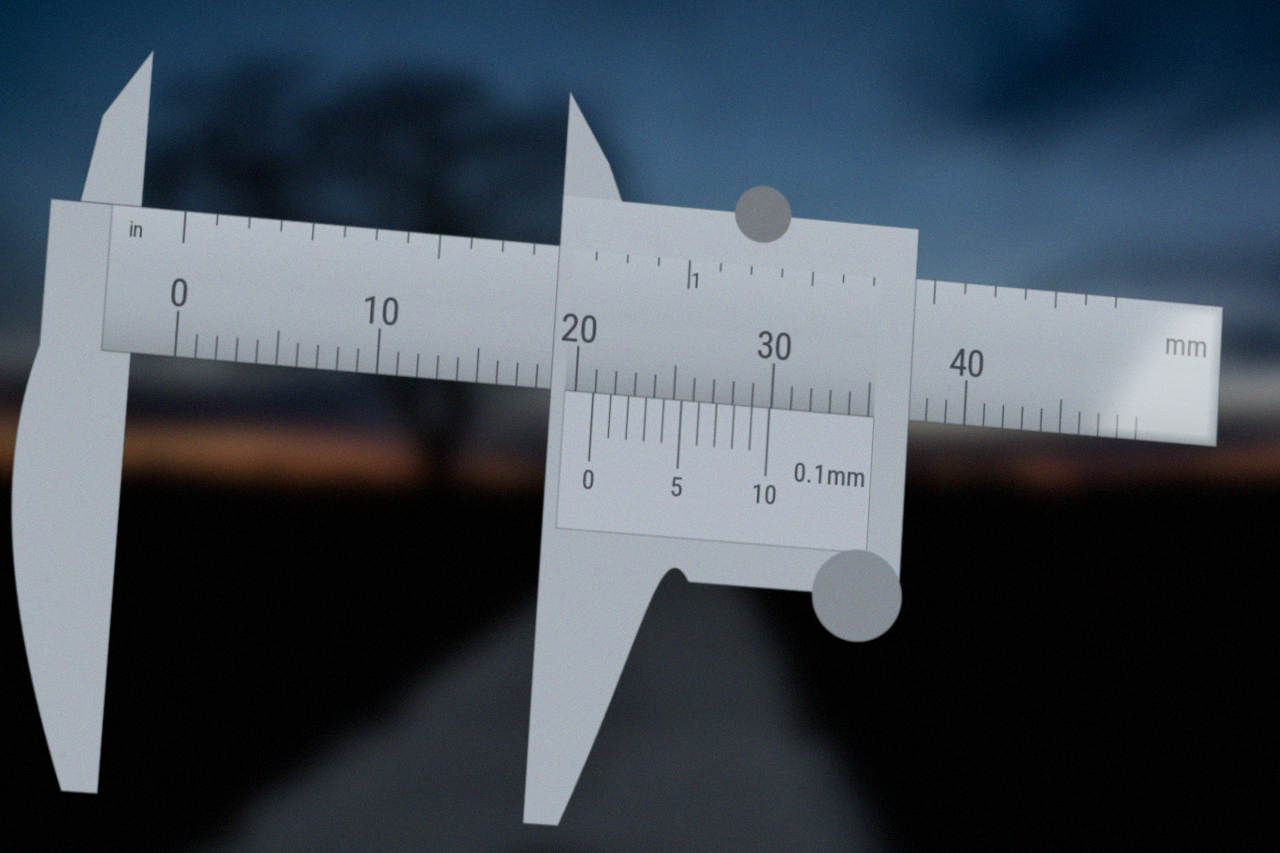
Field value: 20.9 mm
